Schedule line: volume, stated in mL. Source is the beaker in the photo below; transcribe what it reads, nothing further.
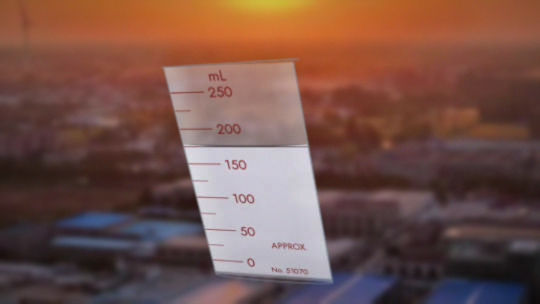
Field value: 175 mL
